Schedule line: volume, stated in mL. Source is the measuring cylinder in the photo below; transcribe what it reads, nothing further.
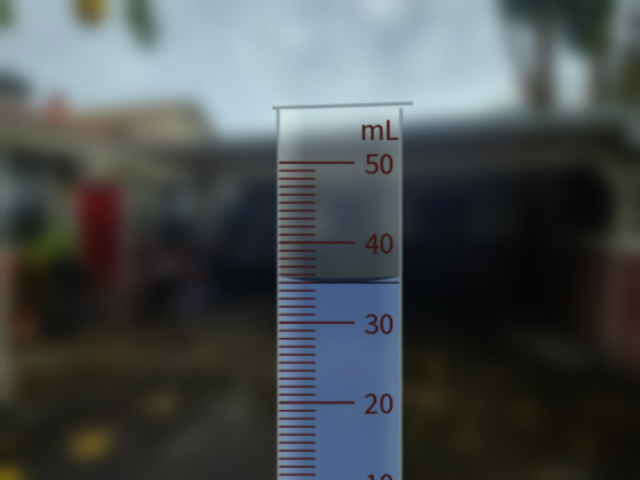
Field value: 35 mL
